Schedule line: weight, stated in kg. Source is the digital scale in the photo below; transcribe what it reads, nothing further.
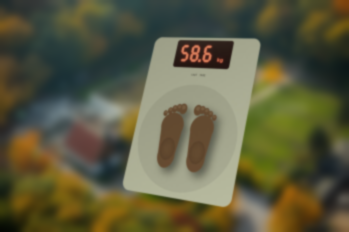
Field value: 58.6 kg
